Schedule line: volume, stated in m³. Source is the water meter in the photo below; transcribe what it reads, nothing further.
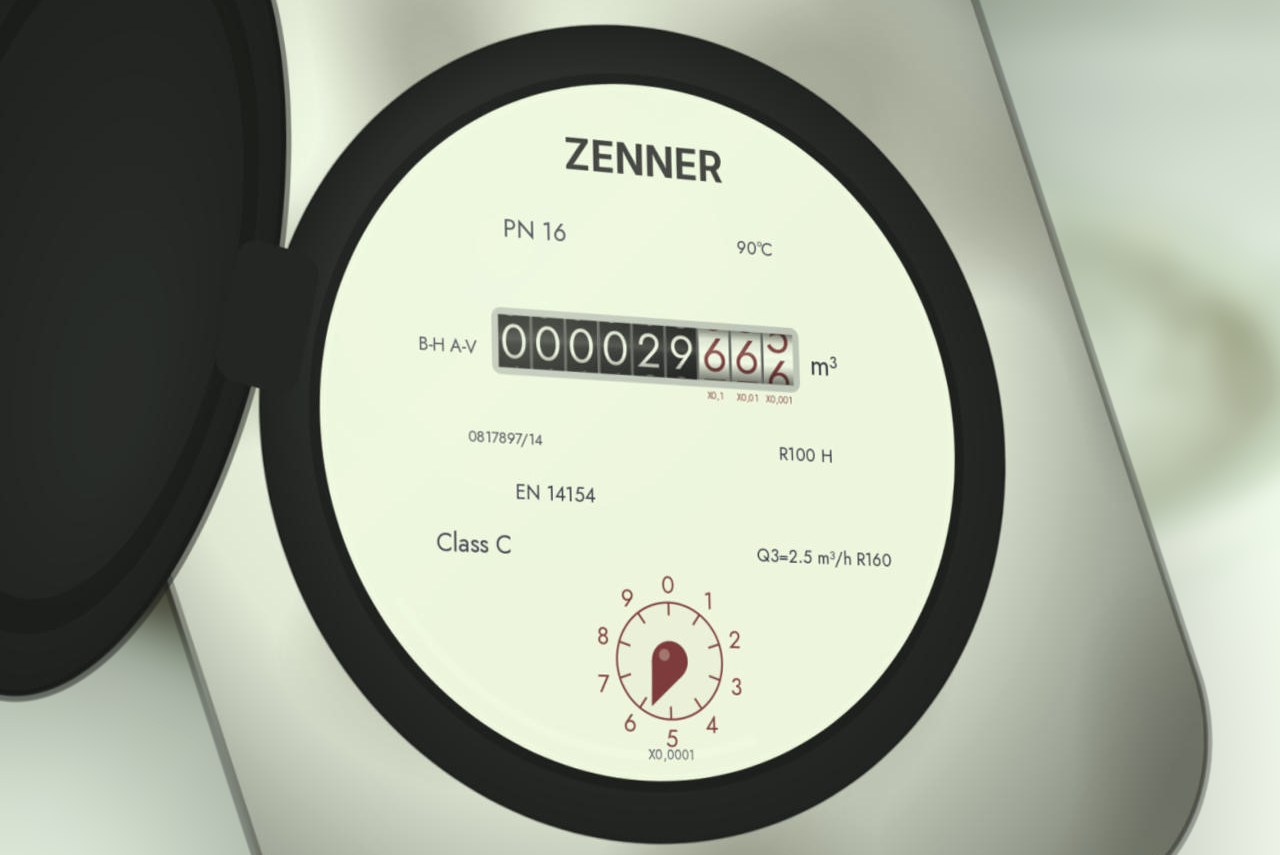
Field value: 29.6655 m³
